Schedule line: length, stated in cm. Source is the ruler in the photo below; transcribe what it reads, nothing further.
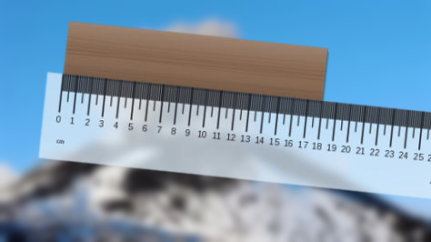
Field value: 18 cm
